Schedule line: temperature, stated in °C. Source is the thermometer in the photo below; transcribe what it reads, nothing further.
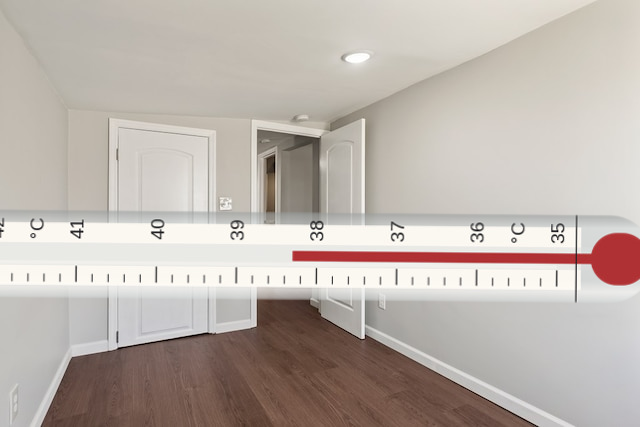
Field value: 38.3 °C
